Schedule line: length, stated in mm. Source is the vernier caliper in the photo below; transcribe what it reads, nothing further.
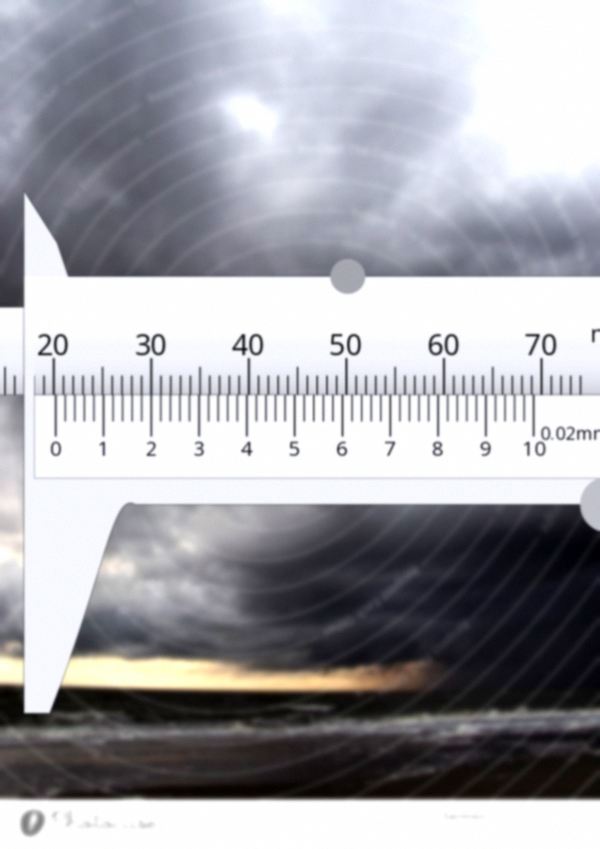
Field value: 20.2 mm
